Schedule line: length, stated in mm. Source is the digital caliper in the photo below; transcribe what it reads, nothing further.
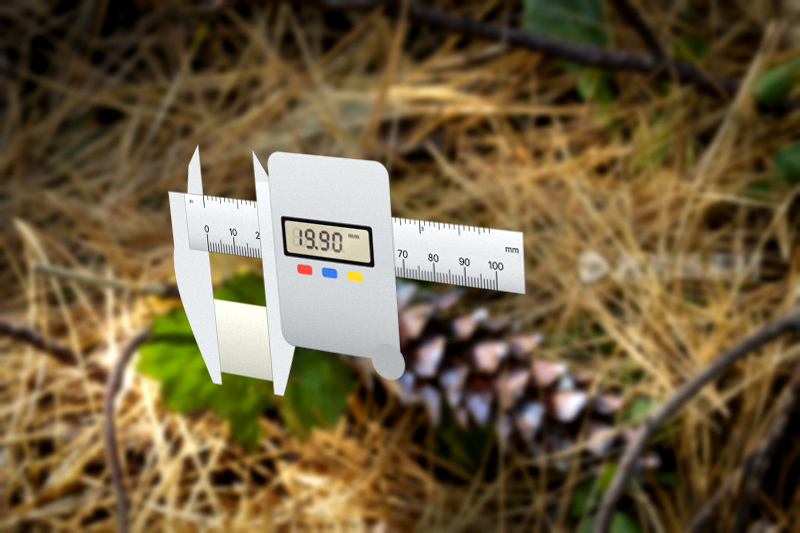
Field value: 19.90 mm
